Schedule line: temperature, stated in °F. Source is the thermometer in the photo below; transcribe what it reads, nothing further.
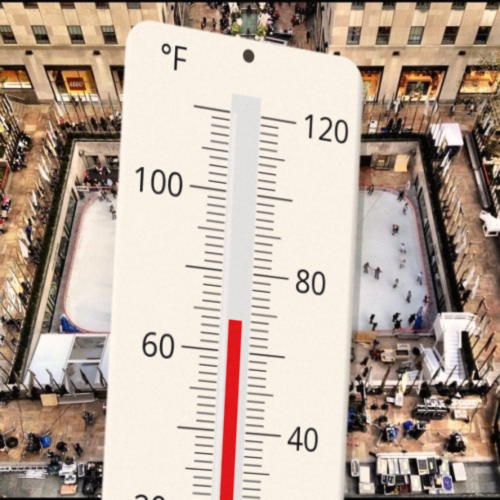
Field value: 68 °F
